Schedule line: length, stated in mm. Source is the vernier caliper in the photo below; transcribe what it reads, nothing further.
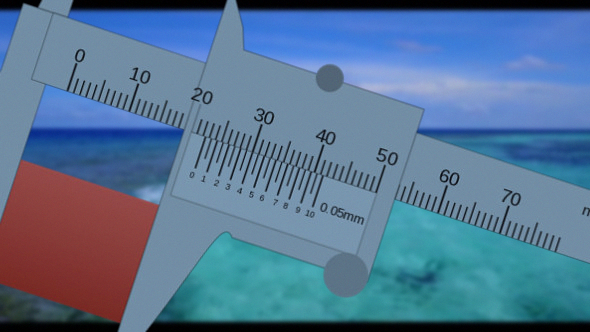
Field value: 22.4 mm
